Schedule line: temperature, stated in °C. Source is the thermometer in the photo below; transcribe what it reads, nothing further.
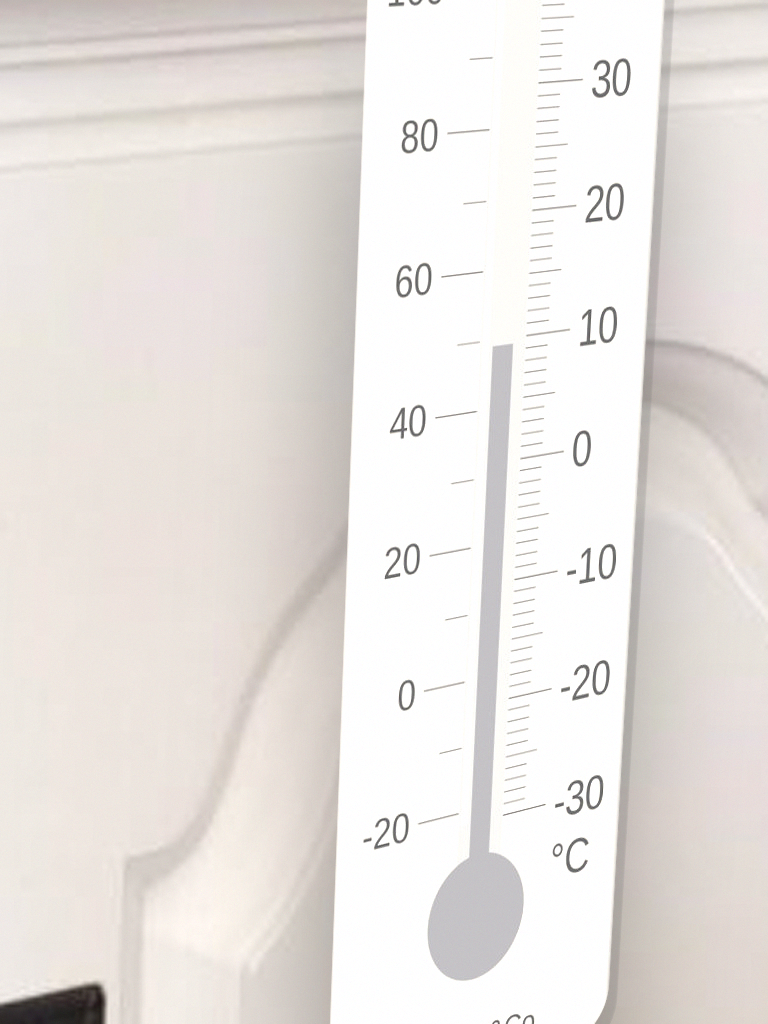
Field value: 9.5 °C
